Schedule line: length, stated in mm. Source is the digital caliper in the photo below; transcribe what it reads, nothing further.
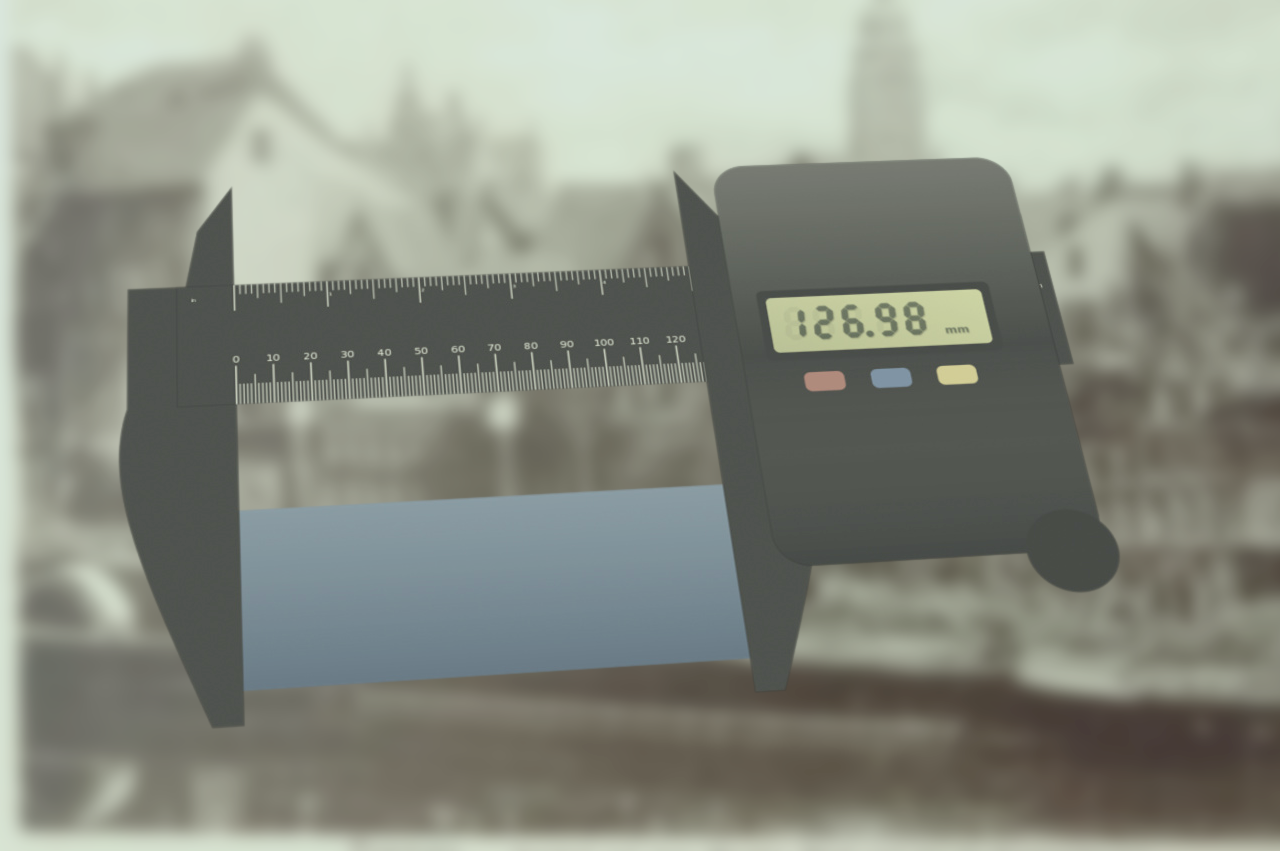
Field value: 126.98 mm
